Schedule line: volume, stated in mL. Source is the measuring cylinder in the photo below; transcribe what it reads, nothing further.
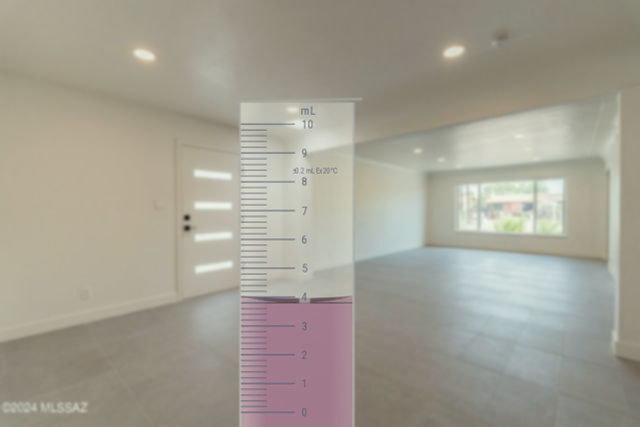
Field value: 3.8 mL
